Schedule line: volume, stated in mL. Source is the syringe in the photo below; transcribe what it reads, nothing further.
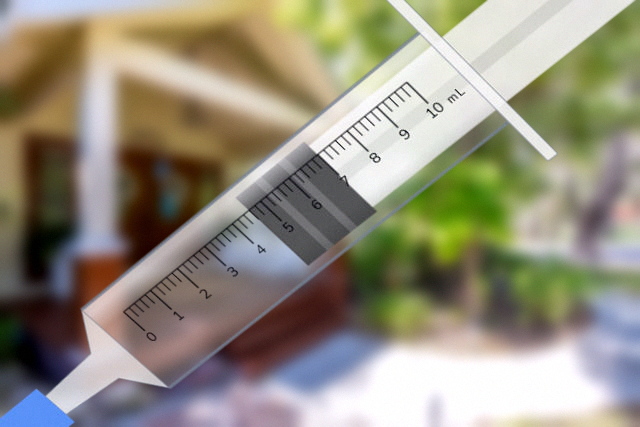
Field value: 4.6 mL
